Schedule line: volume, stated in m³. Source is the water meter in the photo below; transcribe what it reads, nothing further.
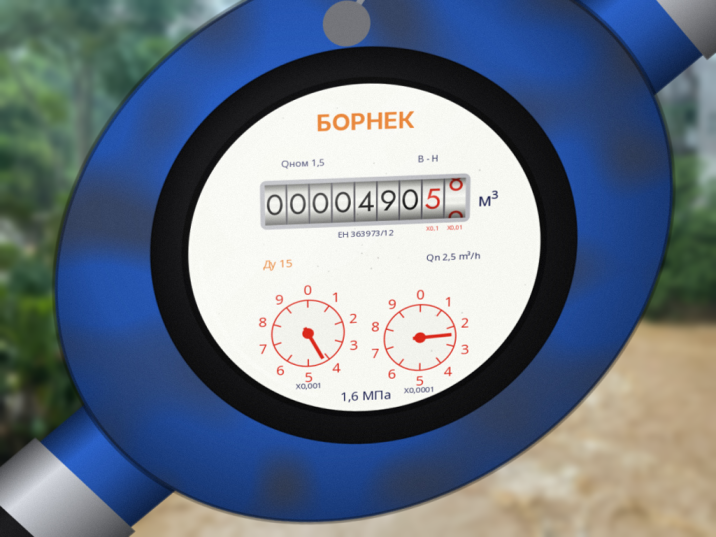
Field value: 490.5842 m³
